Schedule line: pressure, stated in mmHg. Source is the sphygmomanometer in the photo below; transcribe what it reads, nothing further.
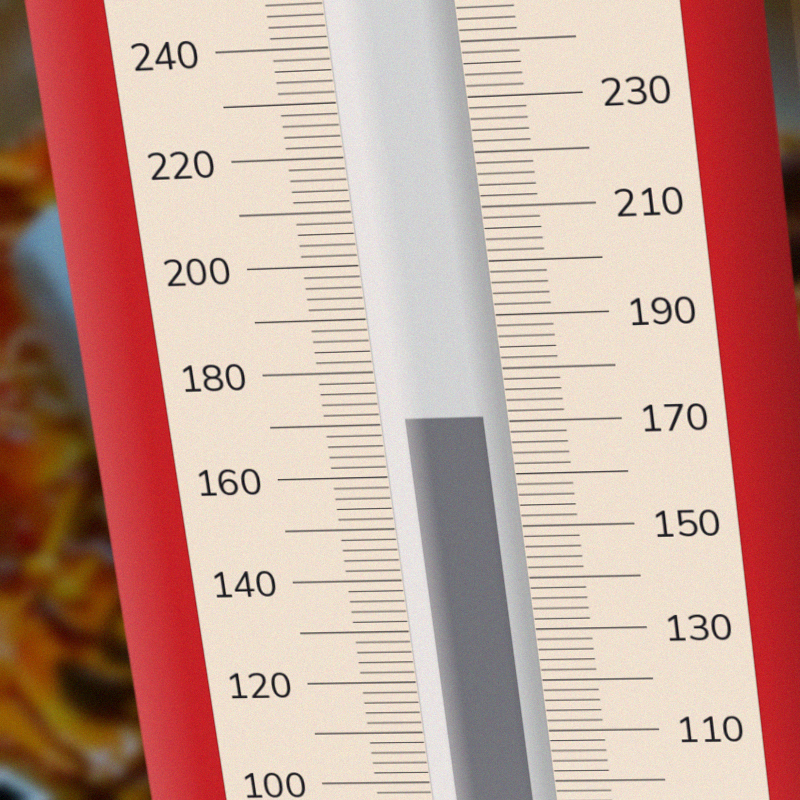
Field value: 171 mmHg
